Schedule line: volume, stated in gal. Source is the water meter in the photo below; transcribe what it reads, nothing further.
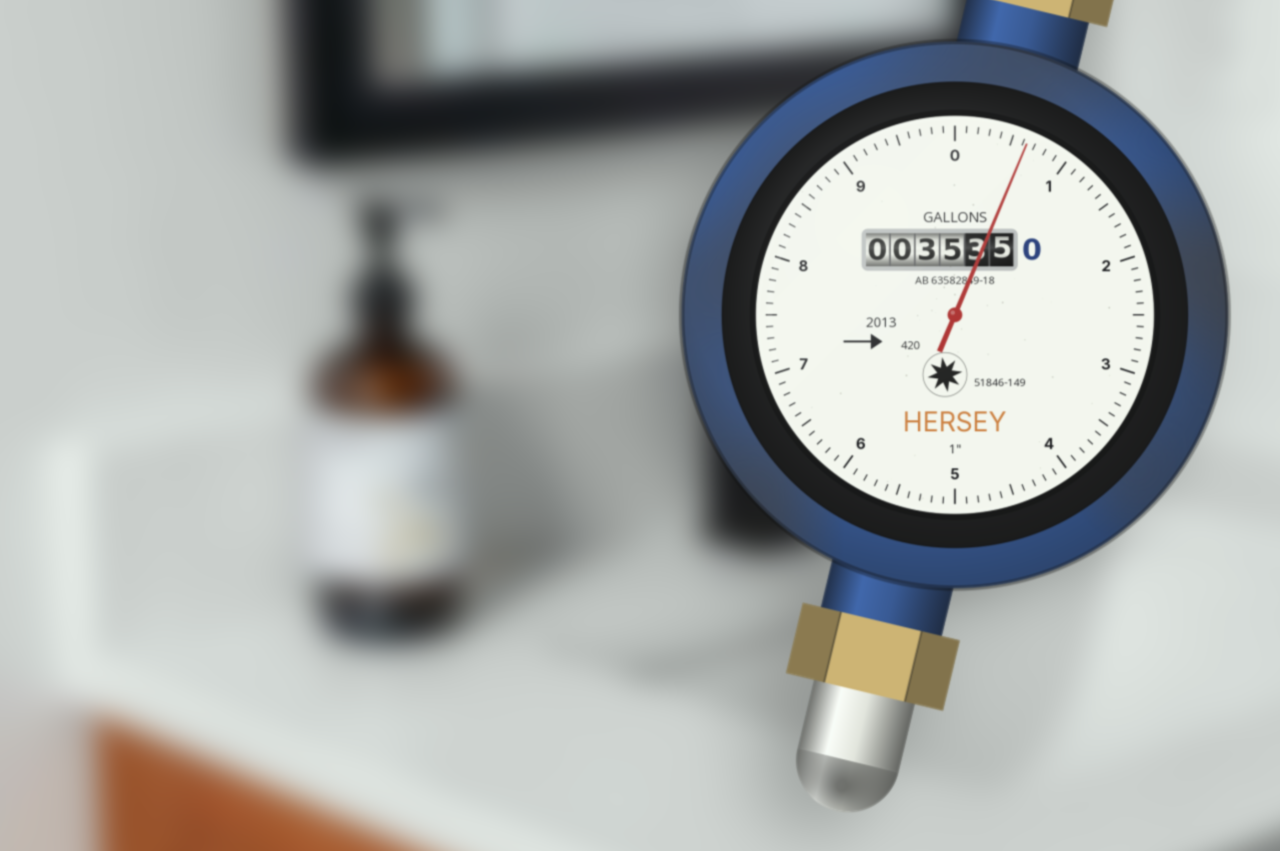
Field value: 35350.6 gal
